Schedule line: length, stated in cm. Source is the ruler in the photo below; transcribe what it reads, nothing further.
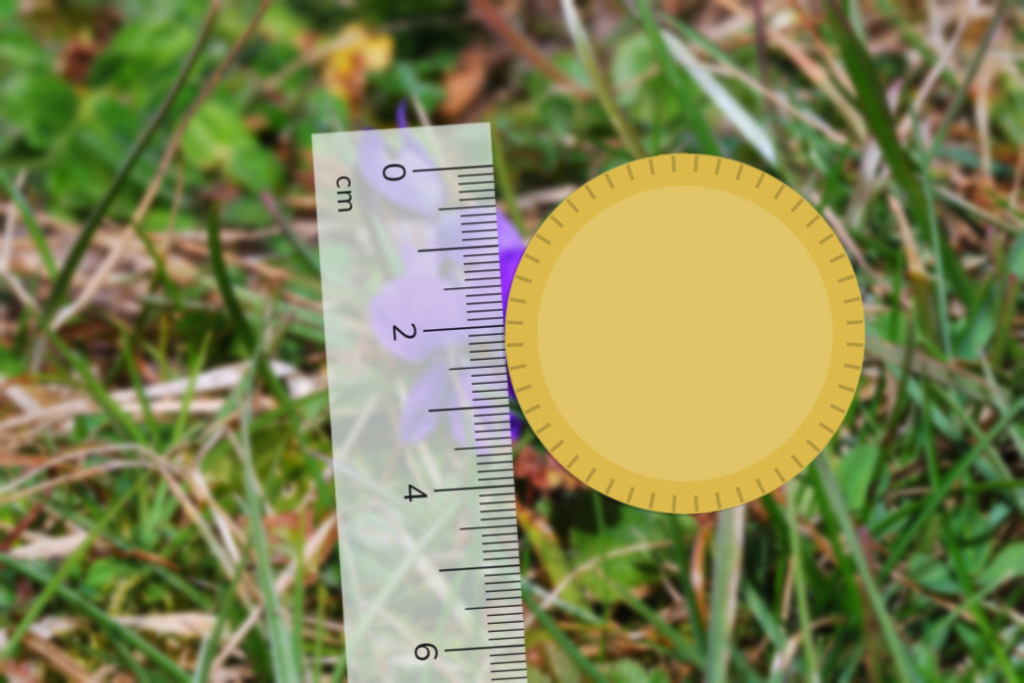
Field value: 4.5 cm
